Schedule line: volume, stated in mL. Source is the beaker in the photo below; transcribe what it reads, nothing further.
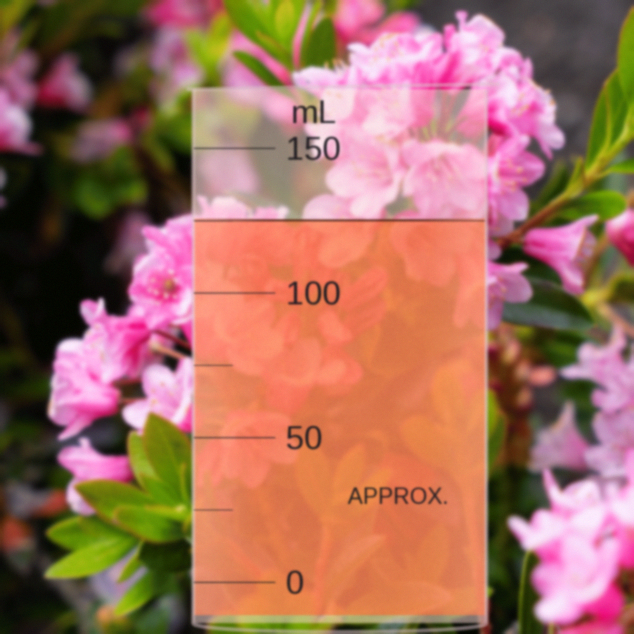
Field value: 125 mL
